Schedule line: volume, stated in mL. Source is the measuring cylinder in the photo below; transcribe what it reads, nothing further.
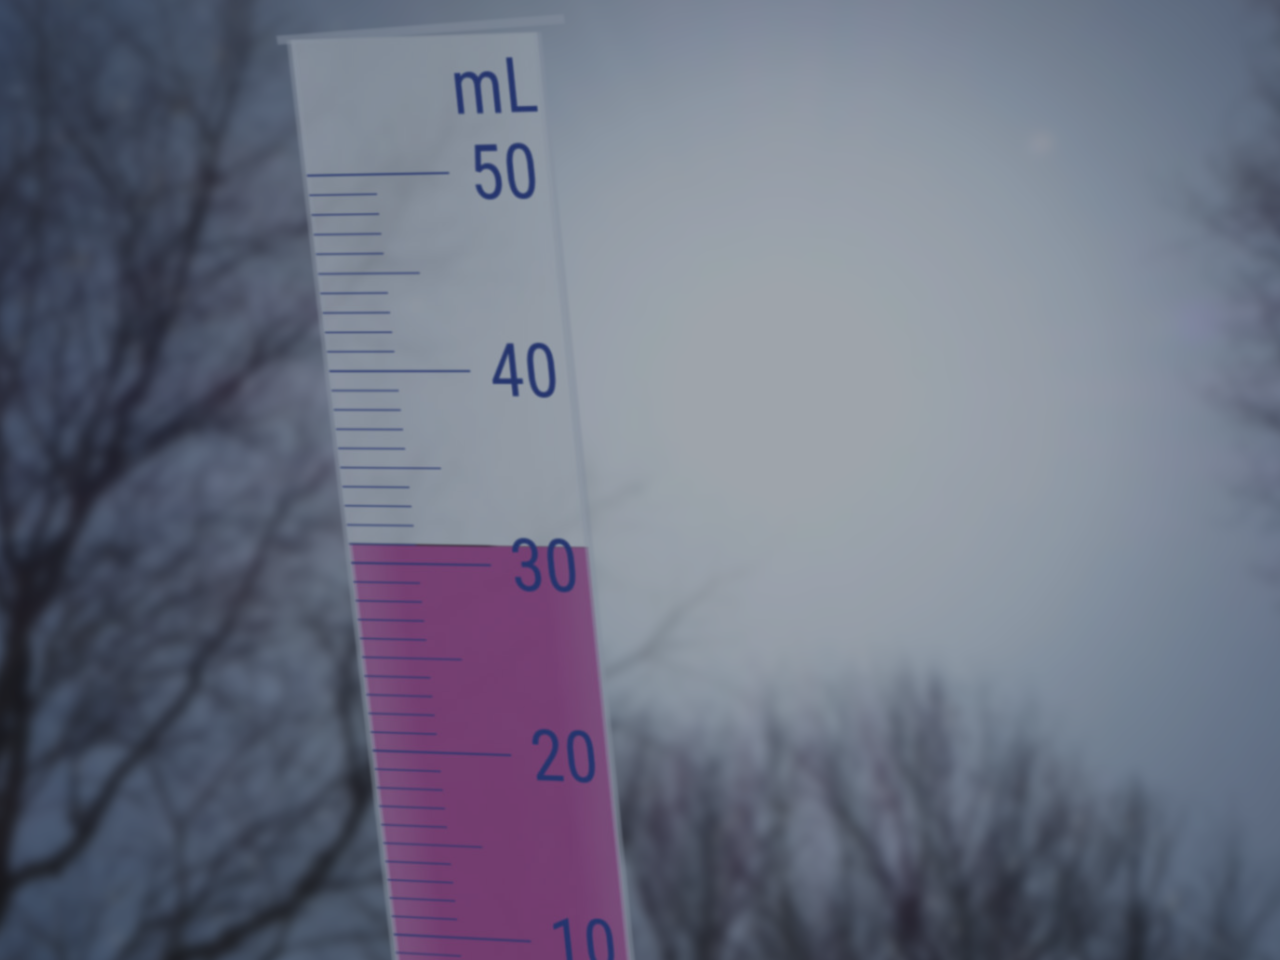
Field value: 31 mL
